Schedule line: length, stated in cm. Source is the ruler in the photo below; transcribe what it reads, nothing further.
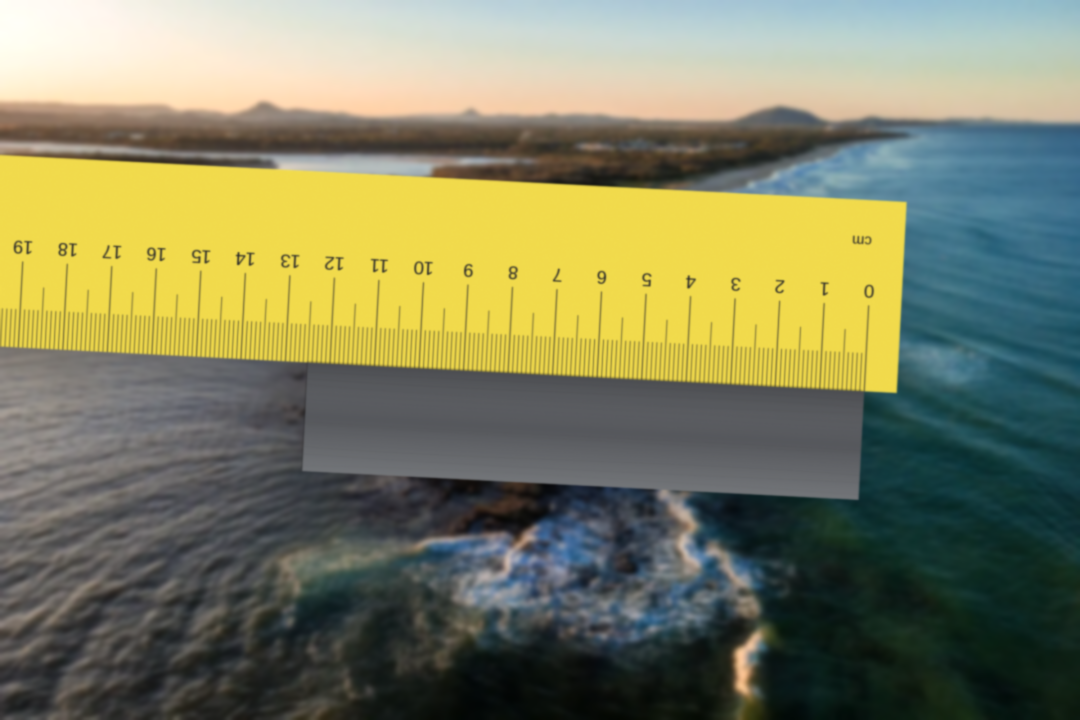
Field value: 12.5 cm
